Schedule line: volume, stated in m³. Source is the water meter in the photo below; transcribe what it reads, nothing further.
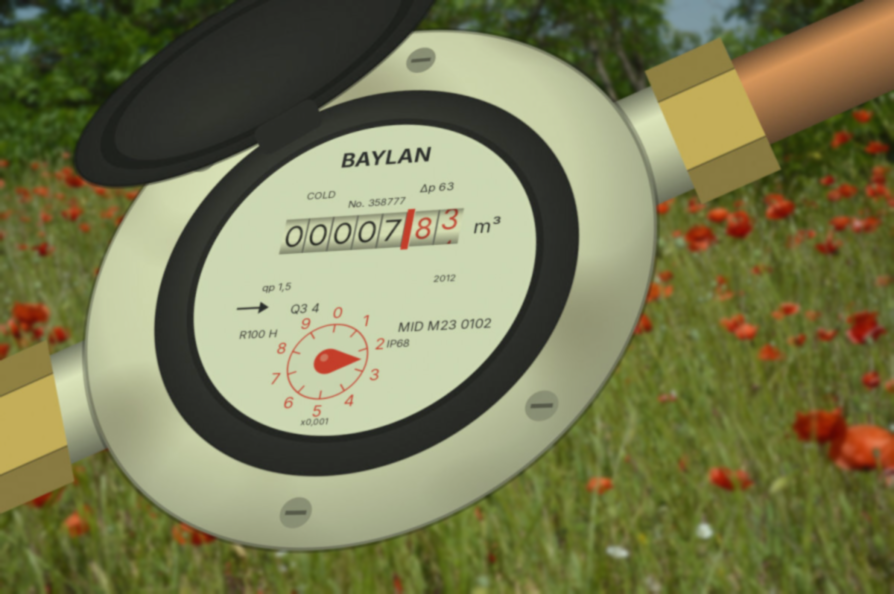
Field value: 7.832 m³
